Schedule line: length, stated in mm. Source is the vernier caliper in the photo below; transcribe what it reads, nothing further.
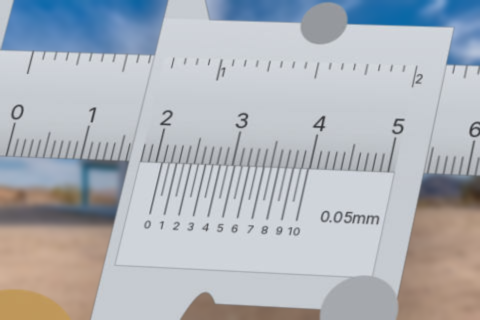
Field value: 20.8 mm
